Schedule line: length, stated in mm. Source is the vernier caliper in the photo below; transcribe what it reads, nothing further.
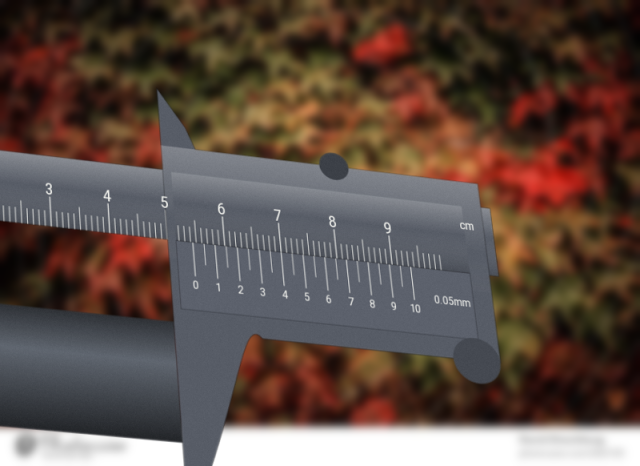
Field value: 54.4 mm
